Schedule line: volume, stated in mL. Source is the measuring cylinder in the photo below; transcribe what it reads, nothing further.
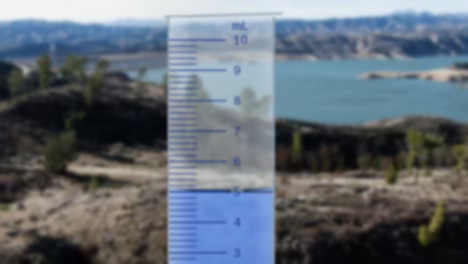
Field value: 5 mL
